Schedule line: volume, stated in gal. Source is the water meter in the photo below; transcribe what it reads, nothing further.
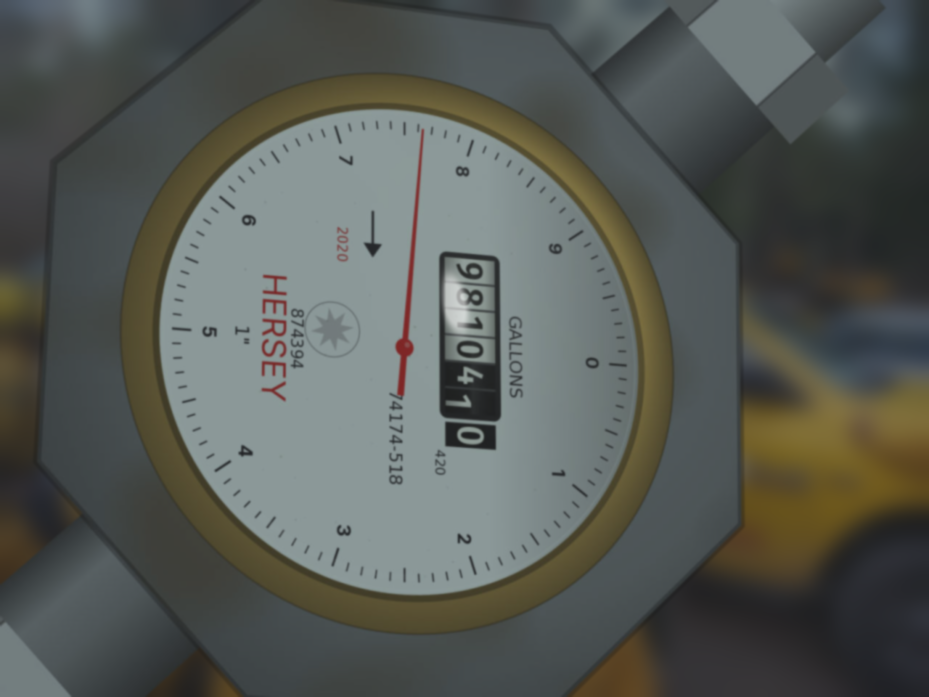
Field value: 9810407.6 gal
